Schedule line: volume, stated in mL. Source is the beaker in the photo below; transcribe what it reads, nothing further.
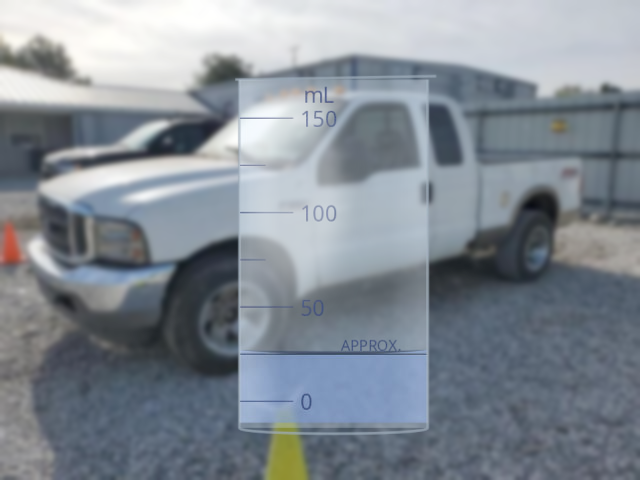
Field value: 25 mL
